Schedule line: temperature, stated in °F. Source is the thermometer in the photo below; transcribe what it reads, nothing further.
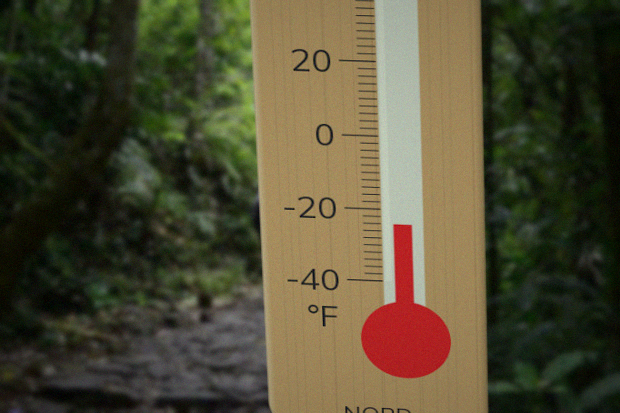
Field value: -24 °F
